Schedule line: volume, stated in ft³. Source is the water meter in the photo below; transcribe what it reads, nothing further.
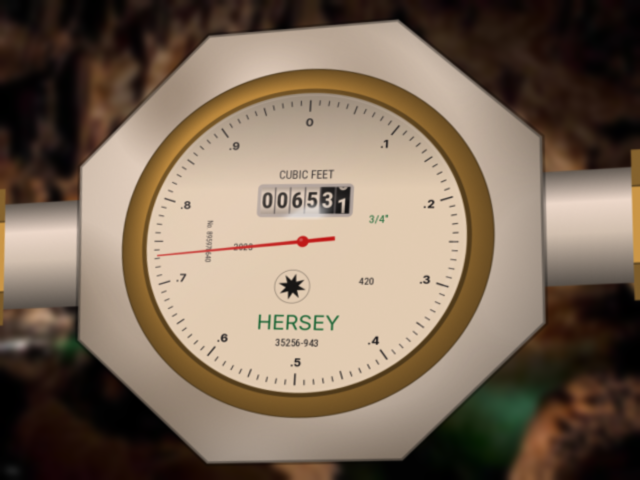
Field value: 6530.73 ft³
